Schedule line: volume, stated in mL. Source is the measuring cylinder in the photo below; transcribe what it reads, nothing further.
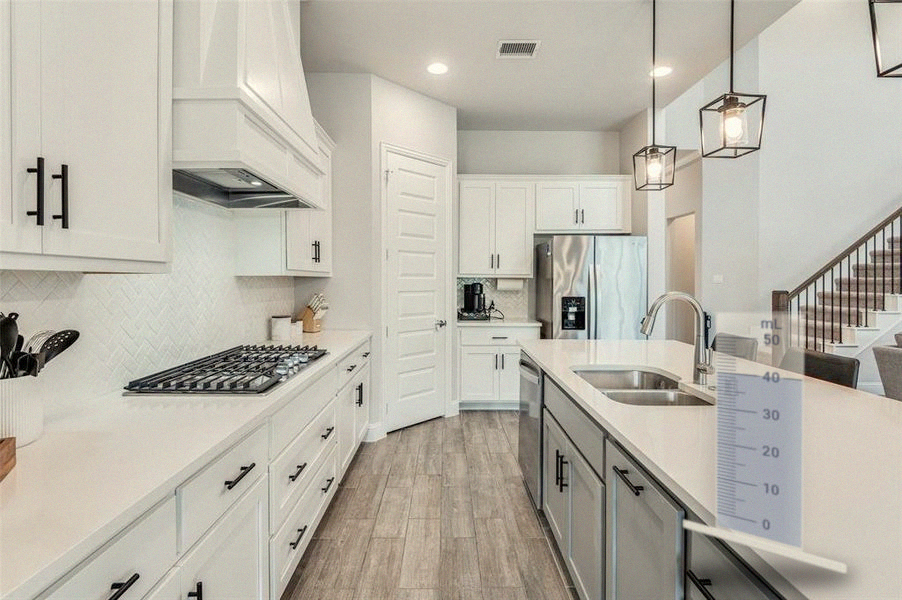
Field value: 40 mL
